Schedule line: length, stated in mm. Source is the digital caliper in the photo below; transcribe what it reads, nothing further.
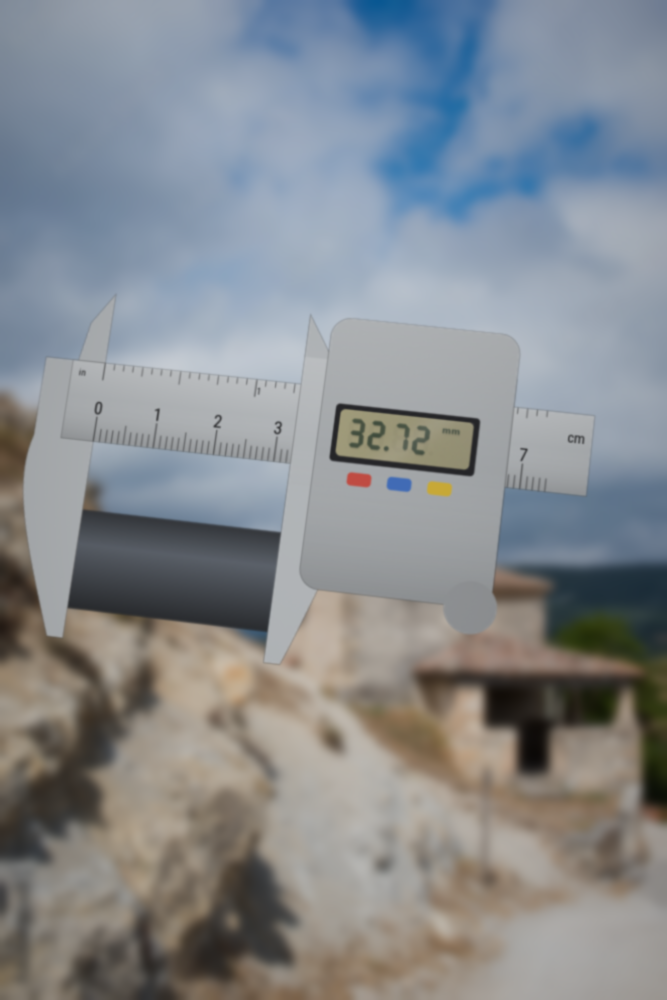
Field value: 32.72 mm
